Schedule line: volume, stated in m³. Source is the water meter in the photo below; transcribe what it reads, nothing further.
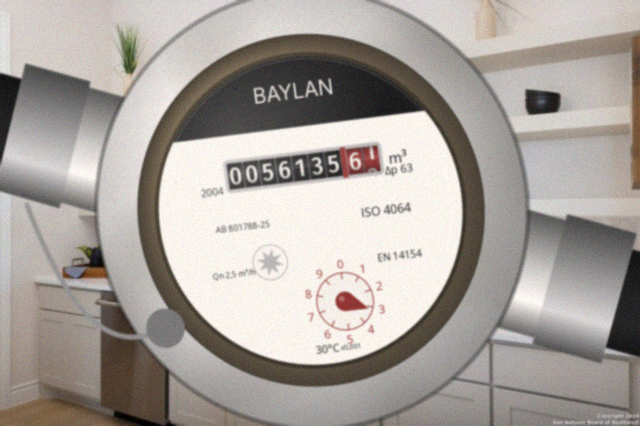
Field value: 56135.613 m³
